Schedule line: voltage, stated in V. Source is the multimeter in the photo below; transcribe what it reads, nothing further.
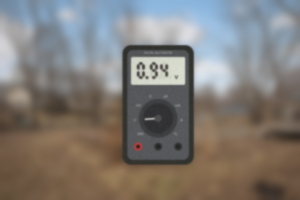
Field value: 0.94 V
